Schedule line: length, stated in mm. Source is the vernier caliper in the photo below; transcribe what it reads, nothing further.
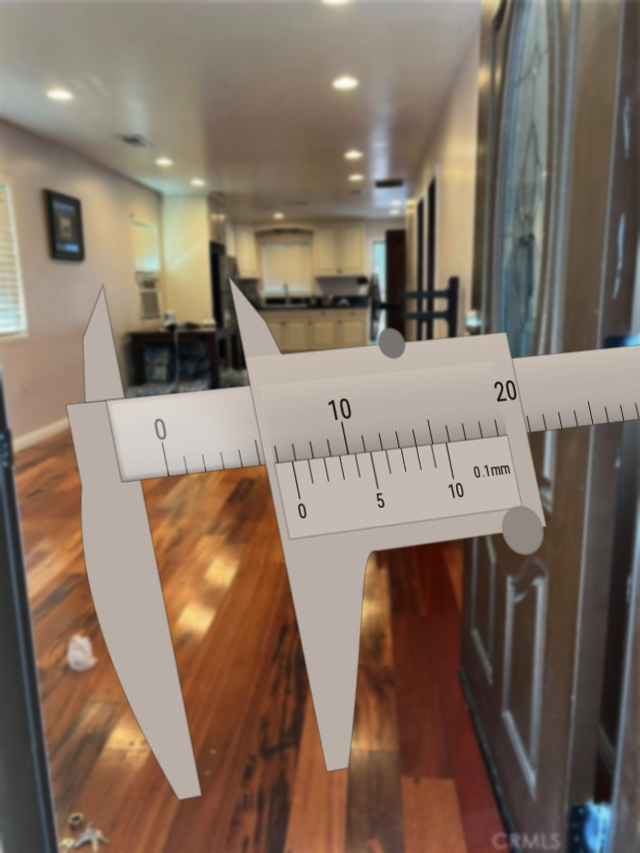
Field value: 6.8 mm
